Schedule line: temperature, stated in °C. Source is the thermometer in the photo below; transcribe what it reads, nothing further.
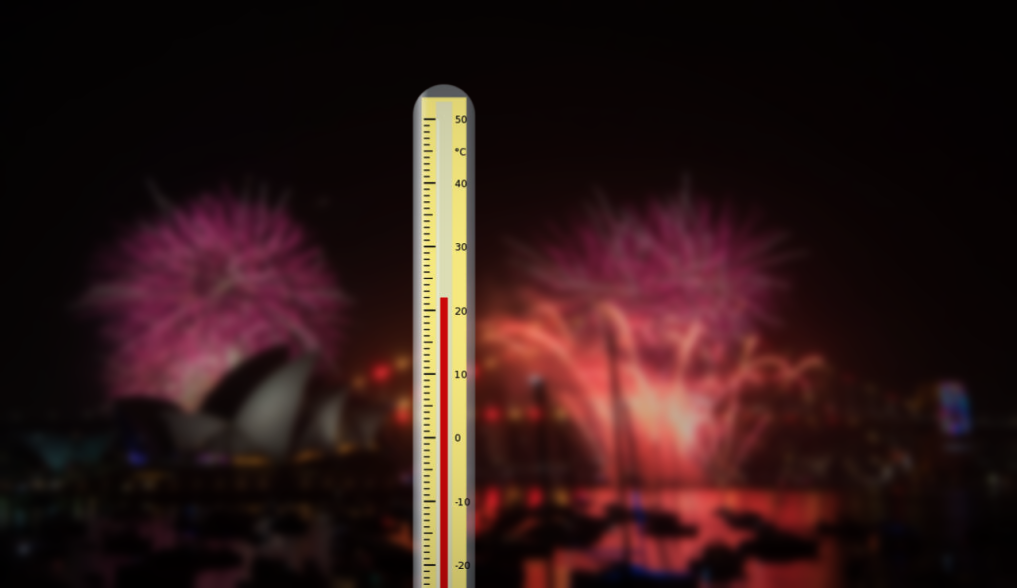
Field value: 22 °C
